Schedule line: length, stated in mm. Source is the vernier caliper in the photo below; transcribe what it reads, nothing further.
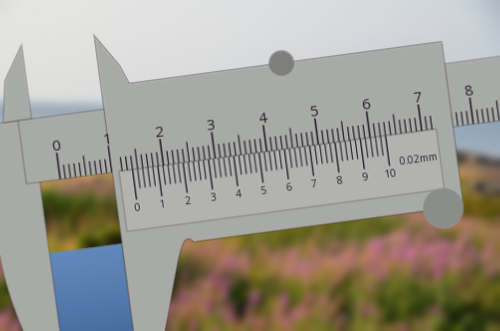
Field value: 14.0 mm
